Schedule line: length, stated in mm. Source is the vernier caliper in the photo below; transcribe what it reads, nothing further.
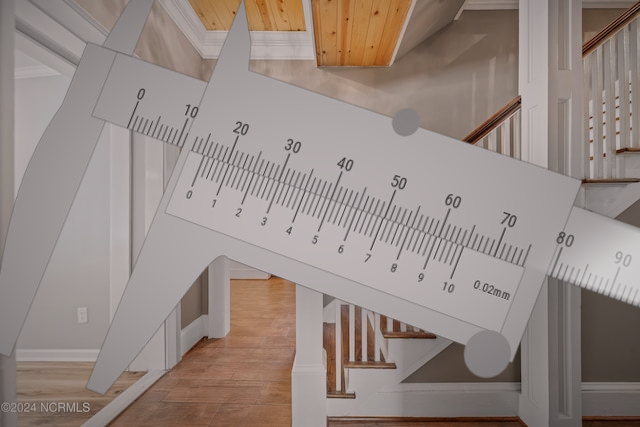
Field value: 15.5 mm
